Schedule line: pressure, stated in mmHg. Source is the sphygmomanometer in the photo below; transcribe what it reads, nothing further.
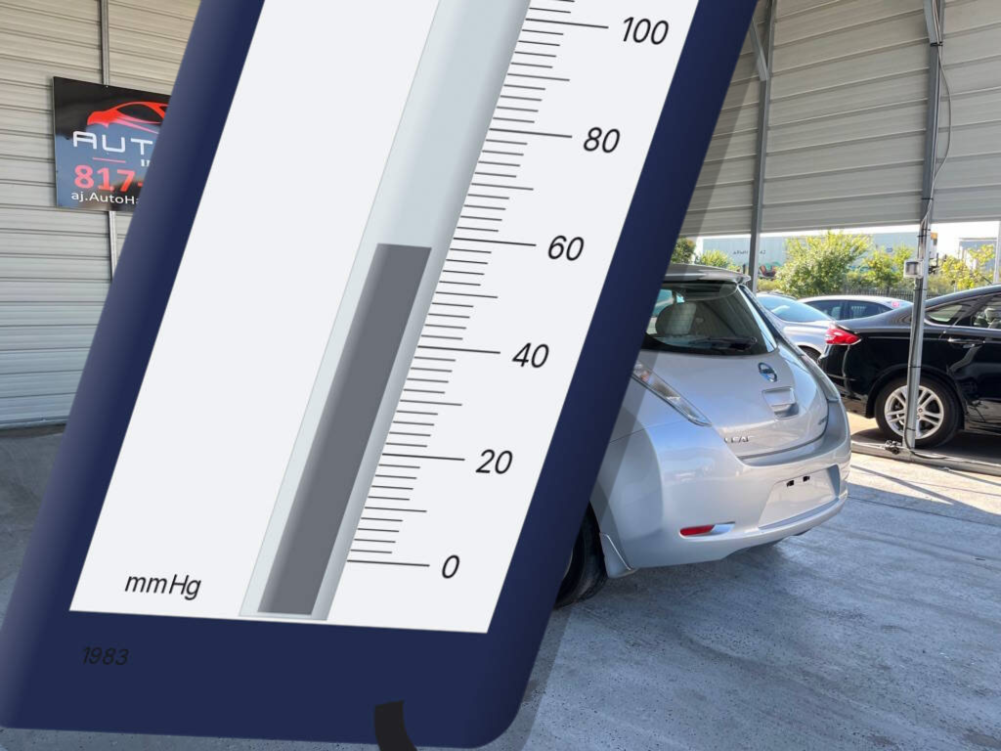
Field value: 58 mmHg
